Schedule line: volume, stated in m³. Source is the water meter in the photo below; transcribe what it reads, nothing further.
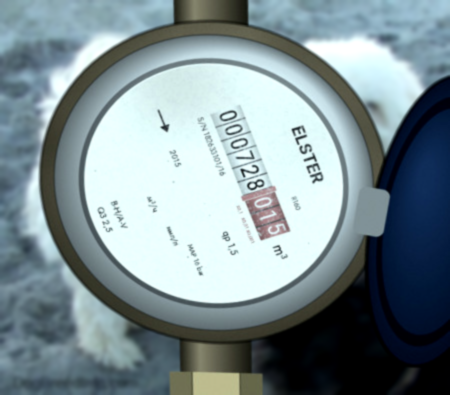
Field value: 728.015 m³
